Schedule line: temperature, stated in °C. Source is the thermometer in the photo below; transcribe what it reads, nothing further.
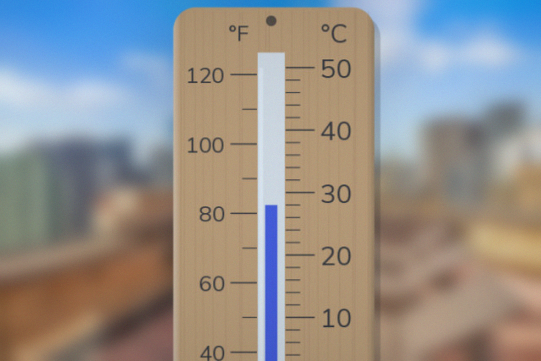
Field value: 28 °C
